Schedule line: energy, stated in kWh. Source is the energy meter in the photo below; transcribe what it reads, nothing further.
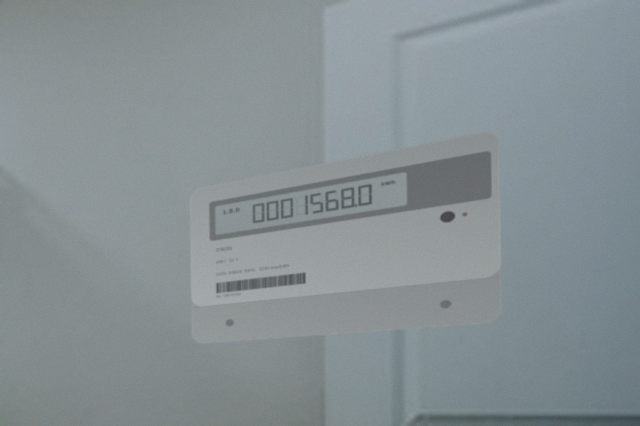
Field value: 1568.0 kWh
